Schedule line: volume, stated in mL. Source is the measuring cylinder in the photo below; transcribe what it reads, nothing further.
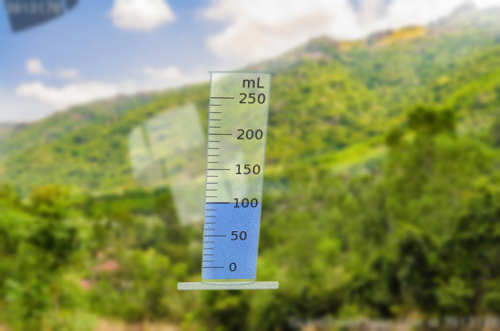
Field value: 100 mL
